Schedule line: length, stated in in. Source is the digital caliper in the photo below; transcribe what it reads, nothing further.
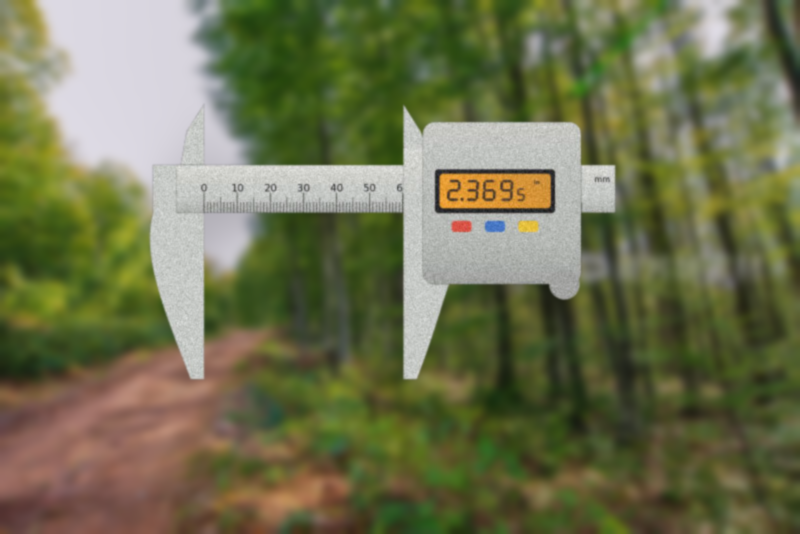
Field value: 2.3695 in
